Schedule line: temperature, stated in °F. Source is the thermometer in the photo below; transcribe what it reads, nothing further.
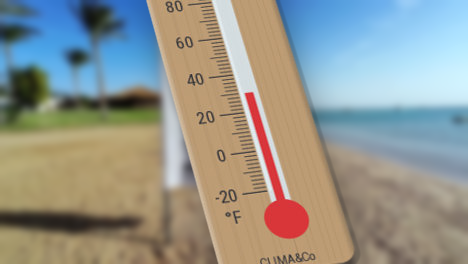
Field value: 30 °F
